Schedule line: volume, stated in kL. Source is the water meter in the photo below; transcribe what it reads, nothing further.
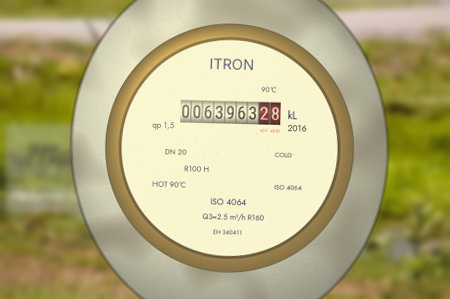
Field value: 63963.28 kL
